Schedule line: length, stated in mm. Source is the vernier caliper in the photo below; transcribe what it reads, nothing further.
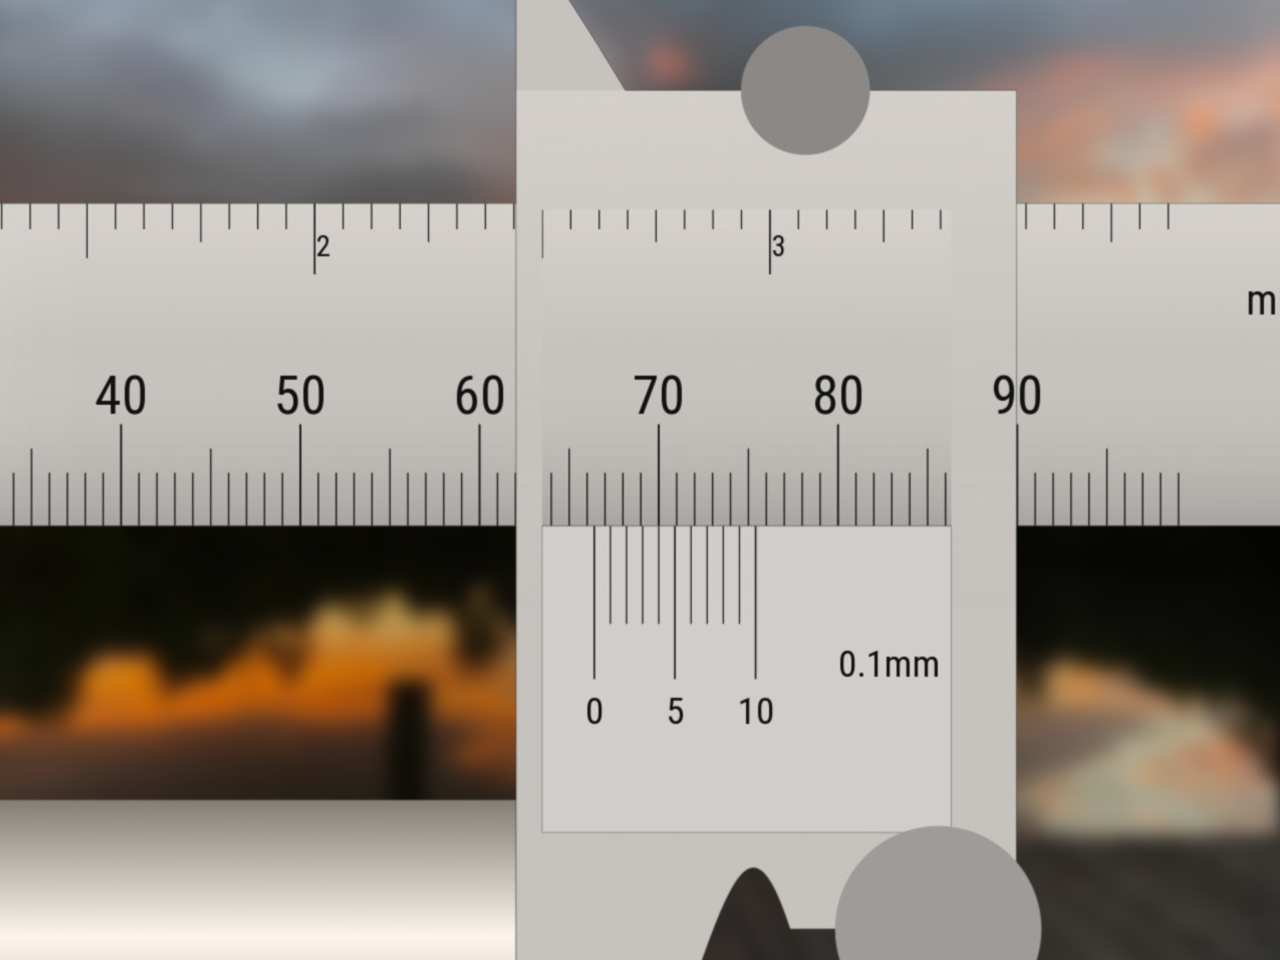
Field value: 66.4 mm
